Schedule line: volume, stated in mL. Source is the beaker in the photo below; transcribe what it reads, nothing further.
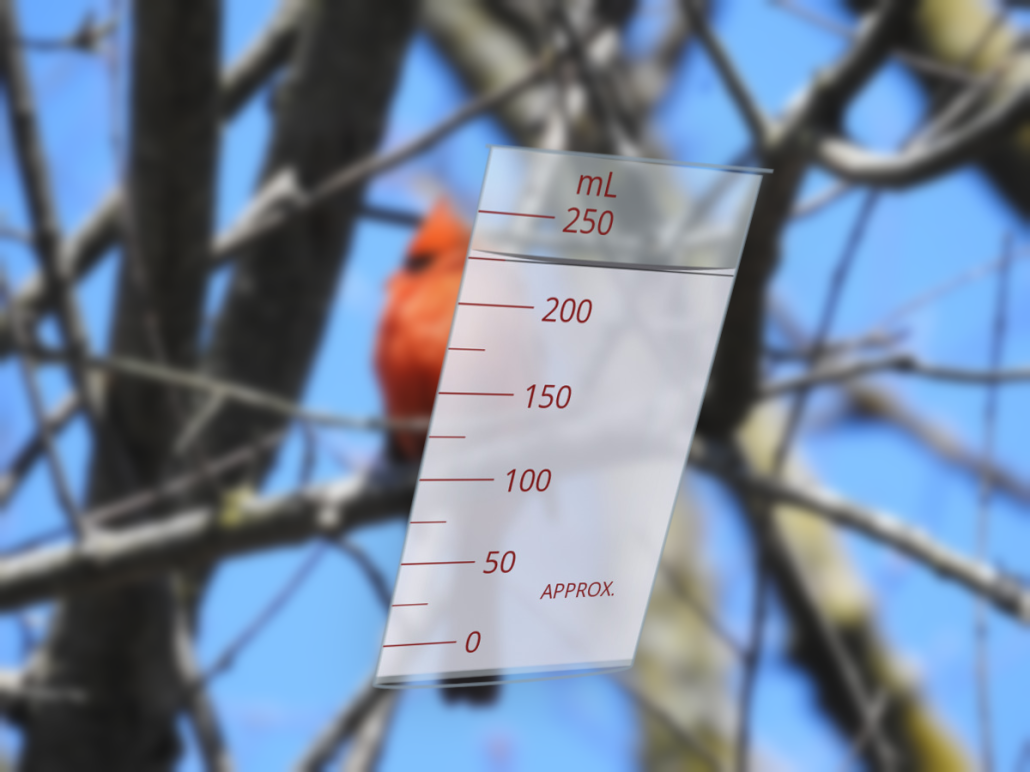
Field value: 225 mL
